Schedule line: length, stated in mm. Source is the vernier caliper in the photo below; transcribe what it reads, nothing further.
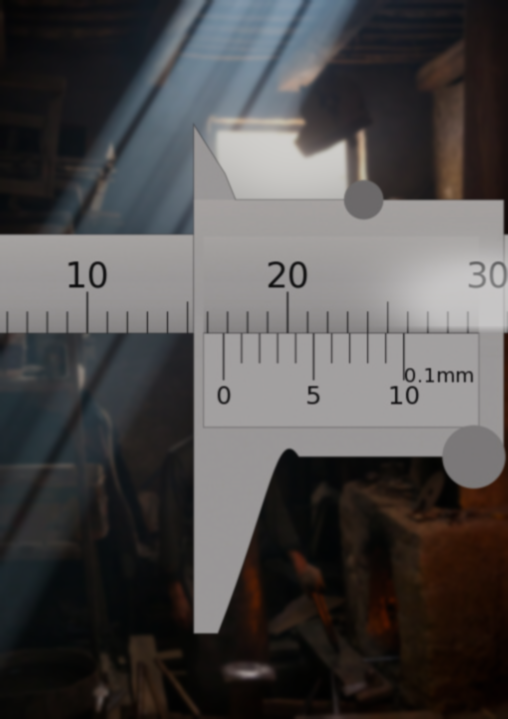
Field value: 16.8 mm
